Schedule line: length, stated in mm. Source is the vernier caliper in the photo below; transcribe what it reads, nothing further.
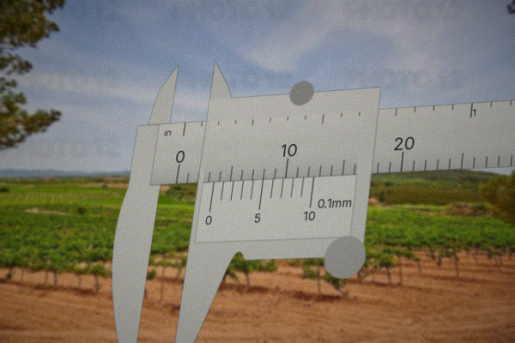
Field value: 3.5 mm
